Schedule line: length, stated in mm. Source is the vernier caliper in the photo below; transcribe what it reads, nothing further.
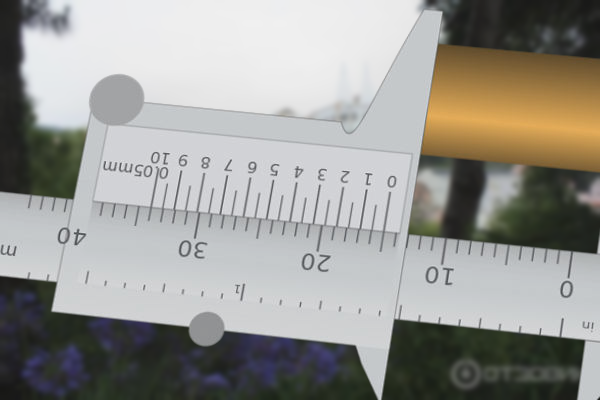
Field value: 15.0 mm
